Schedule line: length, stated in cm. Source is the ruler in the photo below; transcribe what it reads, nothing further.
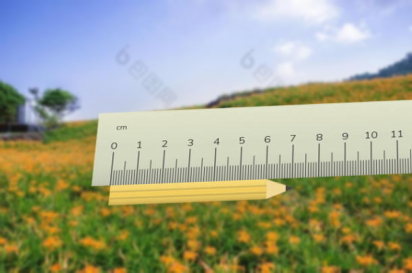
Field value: 7 cm
